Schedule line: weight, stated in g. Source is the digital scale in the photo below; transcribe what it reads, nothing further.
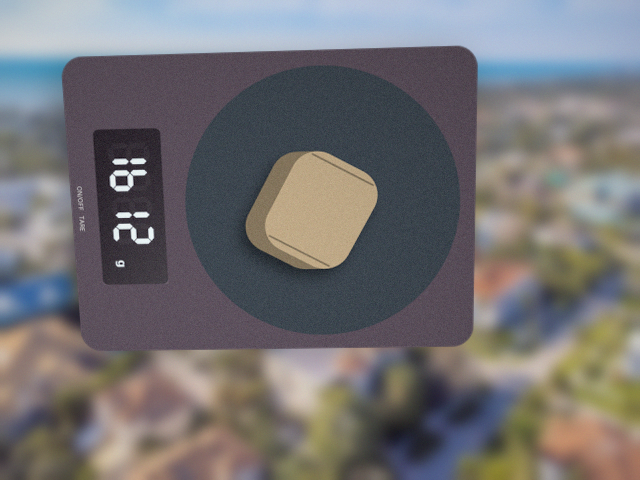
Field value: 1612 g
